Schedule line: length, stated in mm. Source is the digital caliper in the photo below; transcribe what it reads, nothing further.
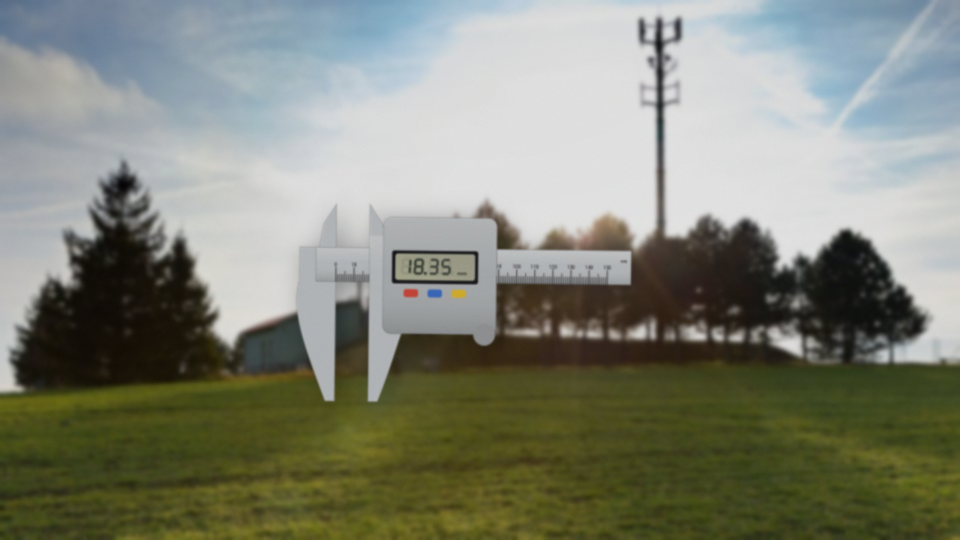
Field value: 18.35 mm
